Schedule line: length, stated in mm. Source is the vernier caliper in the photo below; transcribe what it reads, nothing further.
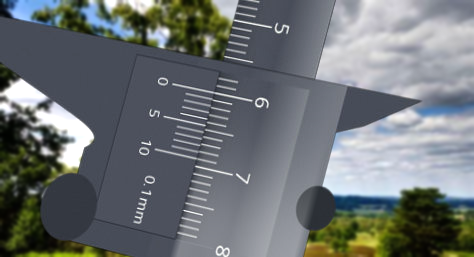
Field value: 60.0 mm
